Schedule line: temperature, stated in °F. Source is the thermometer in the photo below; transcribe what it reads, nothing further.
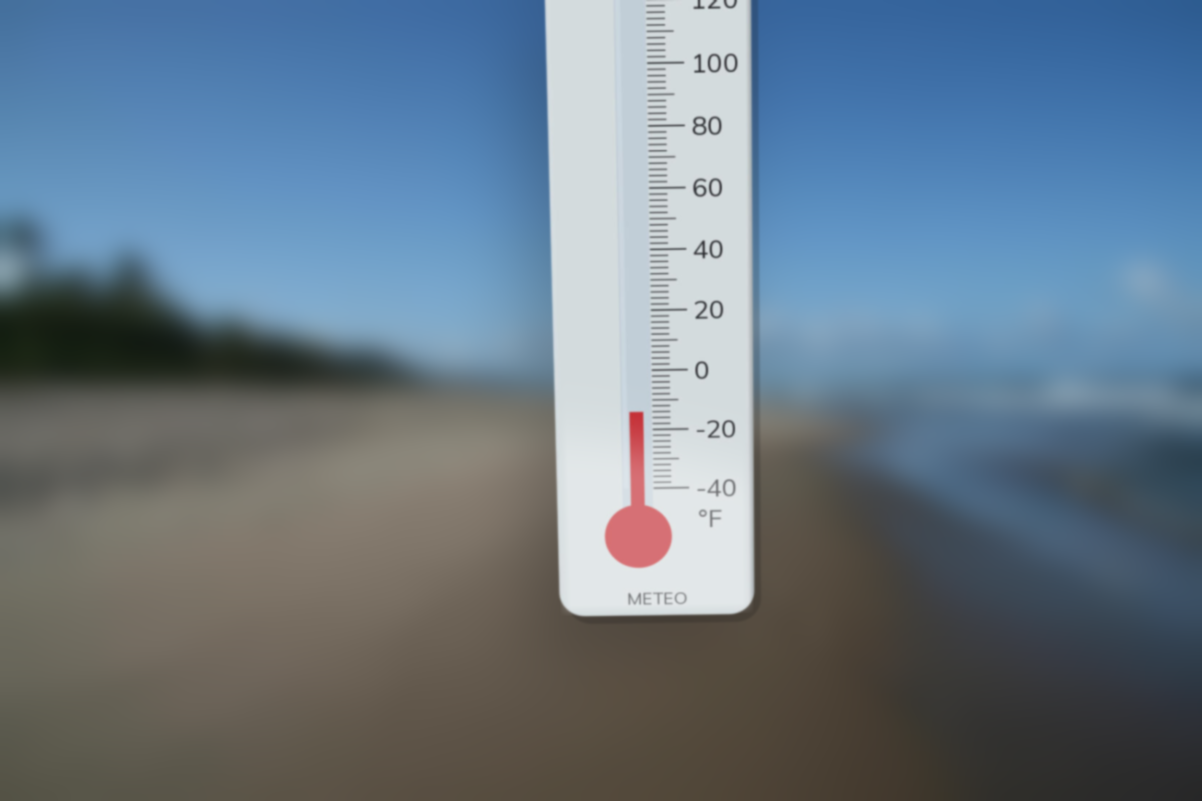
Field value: -14 °F
